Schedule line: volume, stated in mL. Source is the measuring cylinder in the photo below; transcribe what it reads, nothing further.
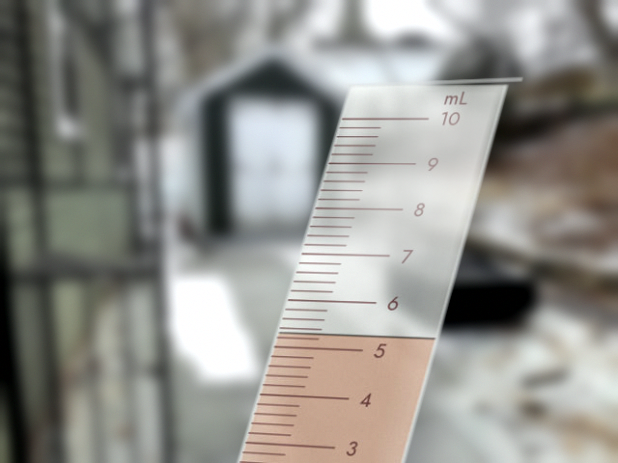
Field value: 5.3 mL
